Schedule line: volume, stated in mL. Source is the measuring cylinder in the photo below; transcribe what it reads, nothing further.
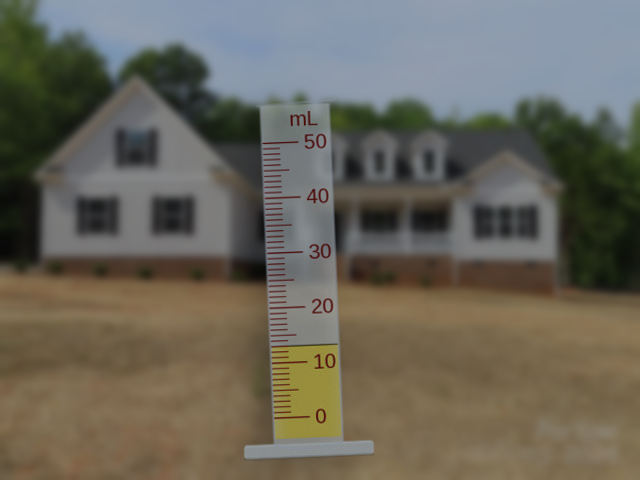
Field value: 13 mL
